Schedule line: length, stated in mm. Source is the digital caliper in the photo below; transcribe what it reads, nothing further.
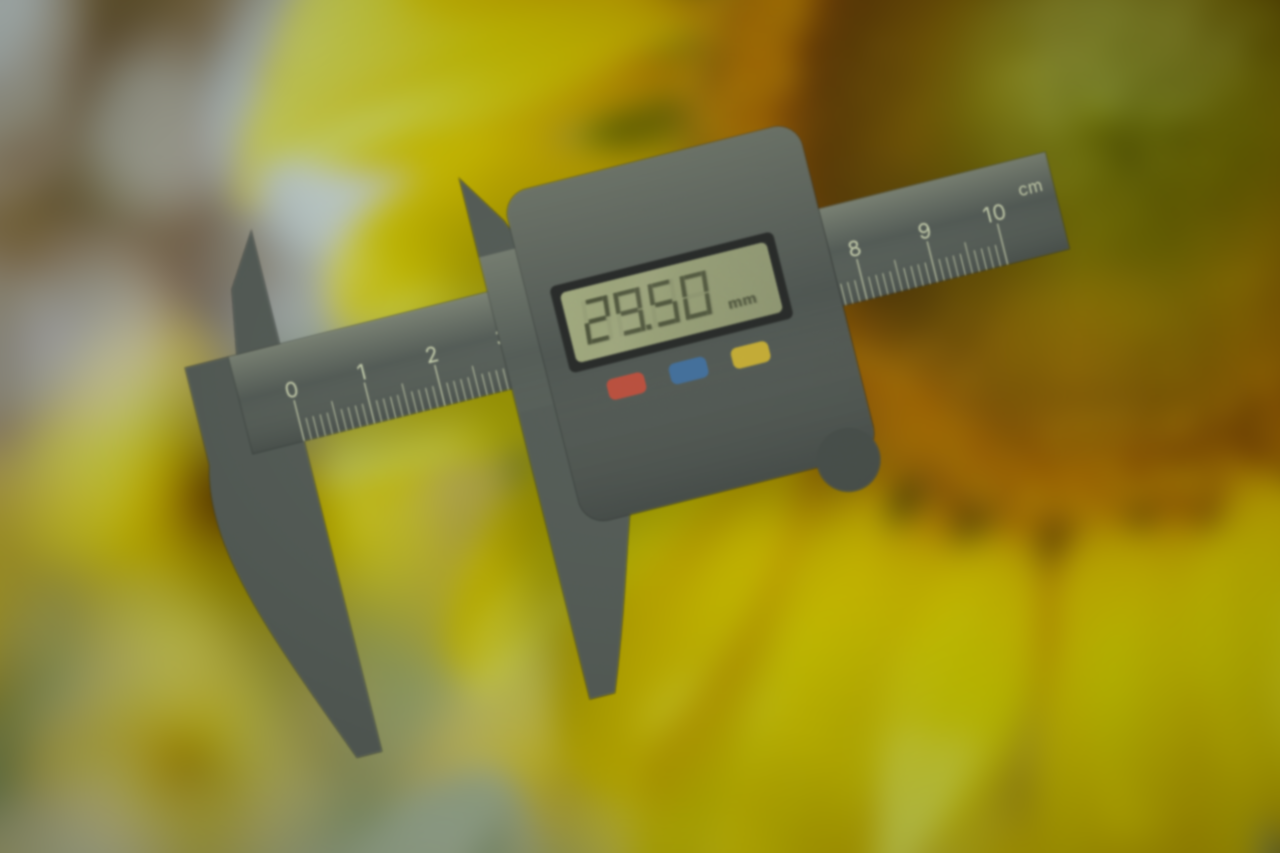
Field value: 29.50 mm
